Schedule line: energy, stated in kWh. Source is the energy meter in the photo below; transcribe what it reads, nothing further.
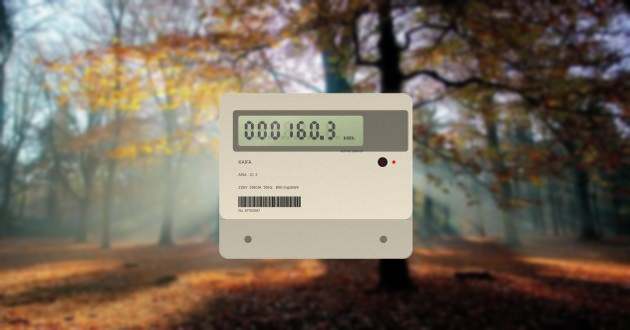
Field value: 160.3 kWh
